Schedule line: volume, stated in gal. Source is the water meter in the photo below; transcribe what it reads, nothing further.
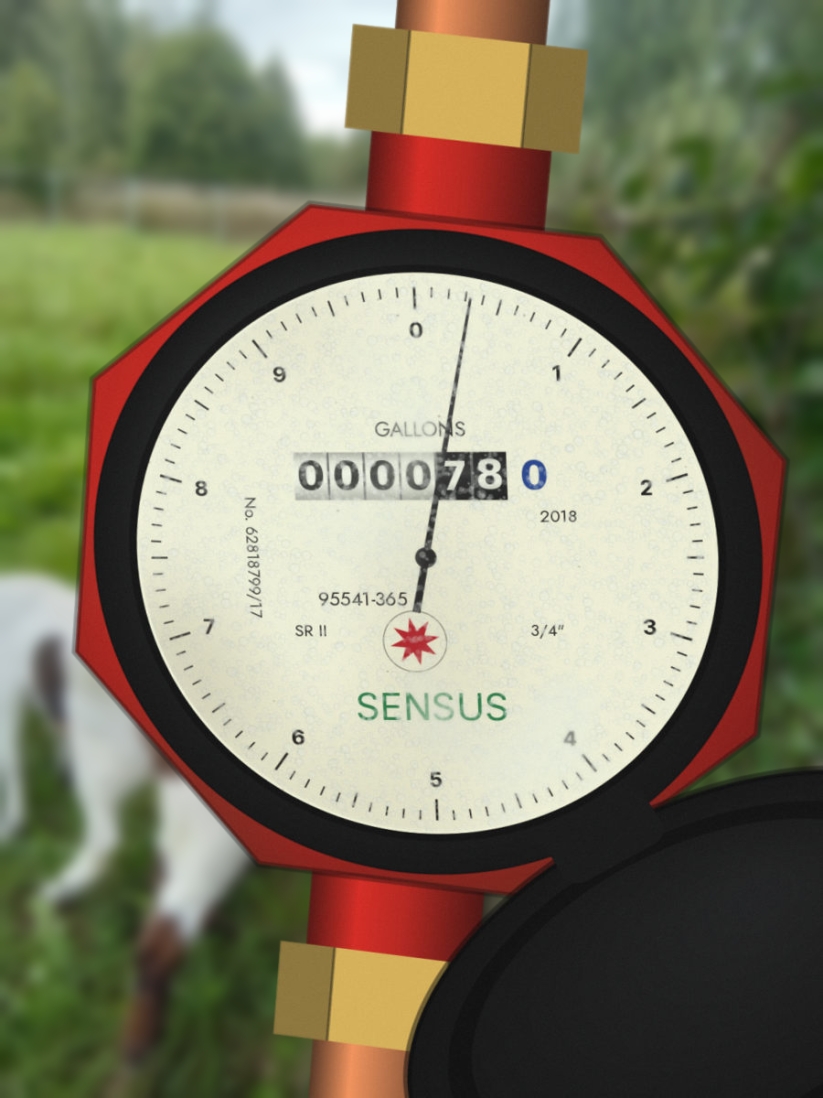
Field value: 780.3 gal
